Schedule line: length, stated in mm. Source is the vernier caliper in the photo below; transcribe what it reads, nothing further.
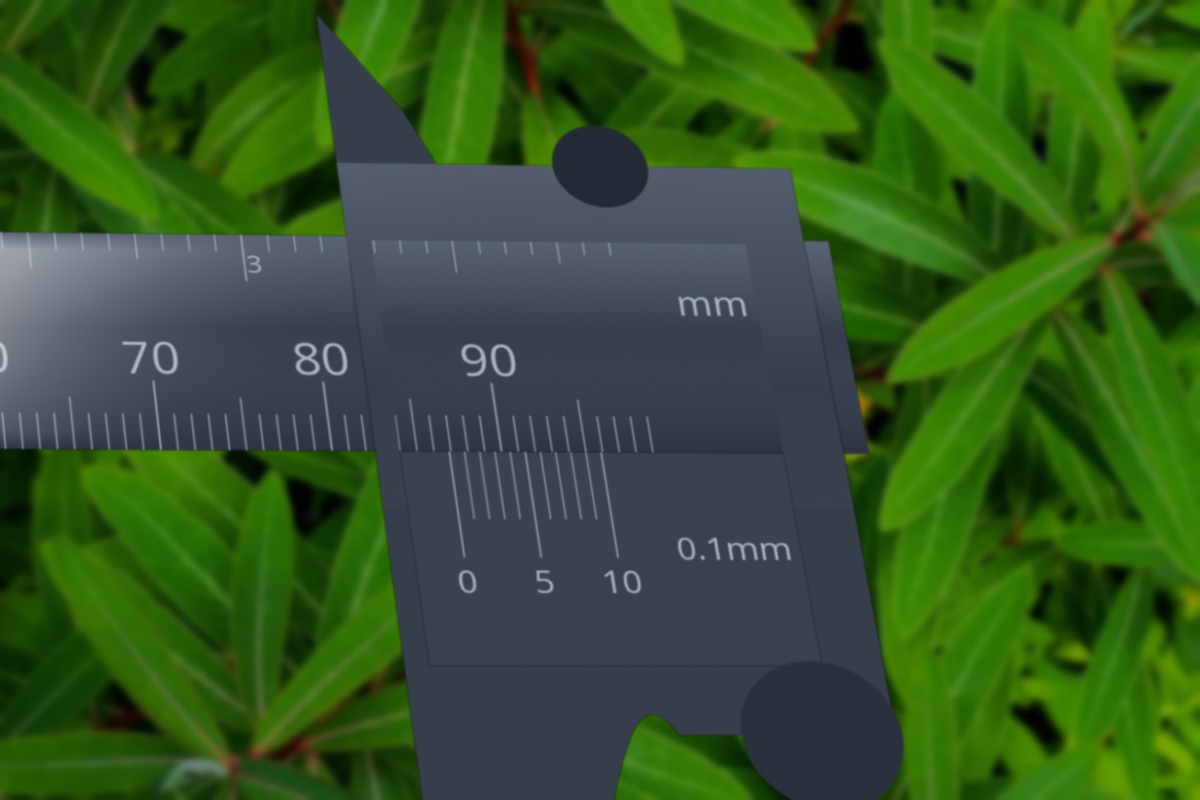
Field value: 86.9 mm
